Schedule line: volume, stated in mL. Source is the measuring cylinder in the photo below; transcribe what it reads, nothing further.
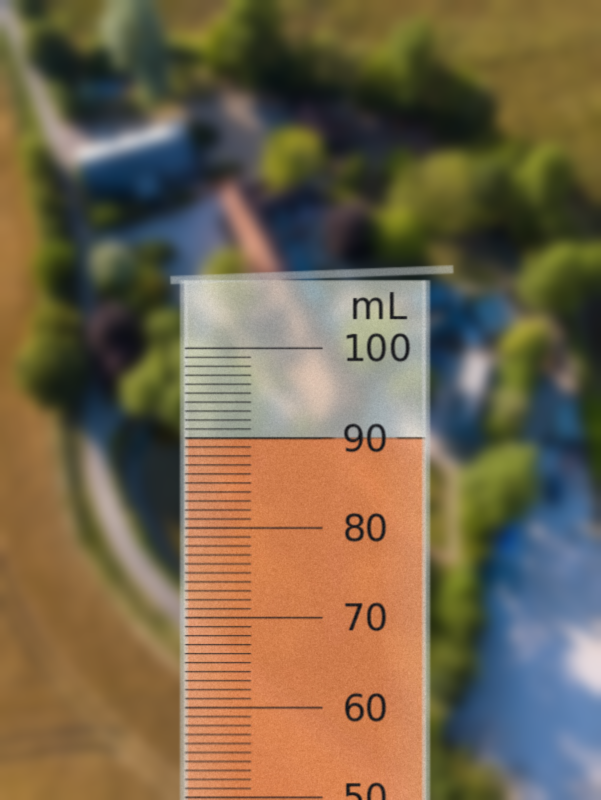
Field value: 90 mL
